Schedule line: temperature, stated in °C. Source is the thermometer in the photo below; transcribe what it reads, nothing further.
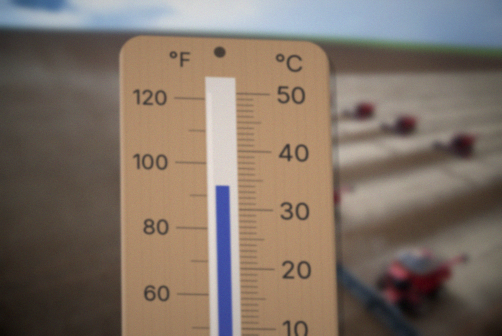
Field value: 34 °C
